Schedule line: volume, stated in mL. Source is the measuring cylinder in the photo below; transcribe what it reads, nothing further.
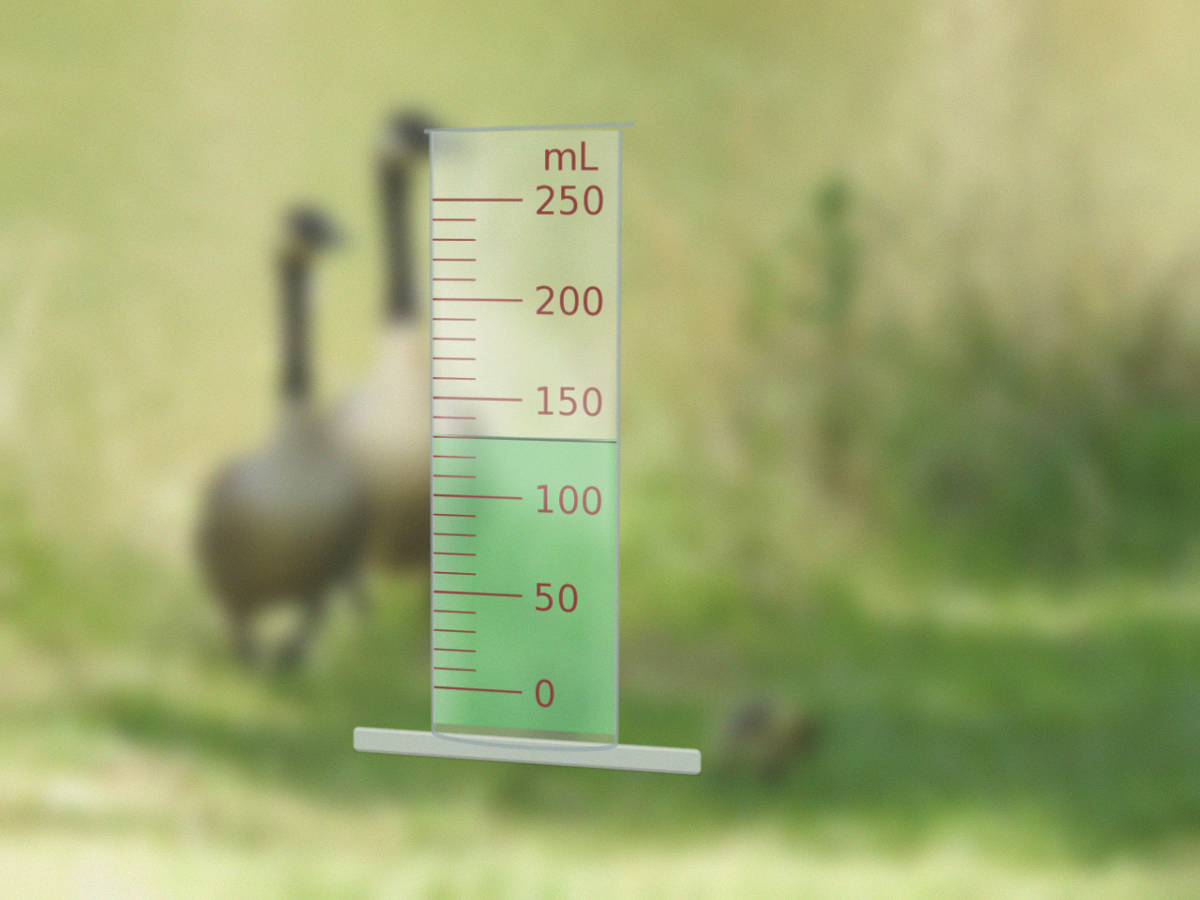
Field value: 130 mL
